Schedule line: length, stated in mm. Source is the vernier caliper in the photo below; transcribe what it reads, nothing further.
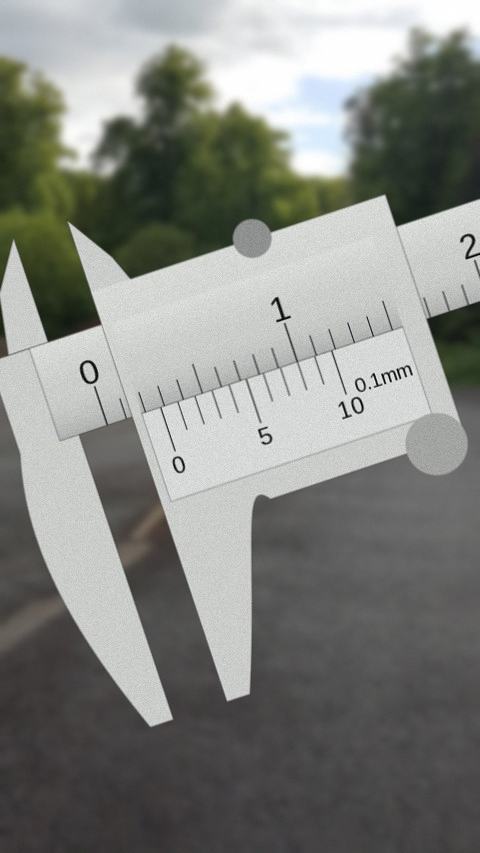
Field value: 2.8 mm
